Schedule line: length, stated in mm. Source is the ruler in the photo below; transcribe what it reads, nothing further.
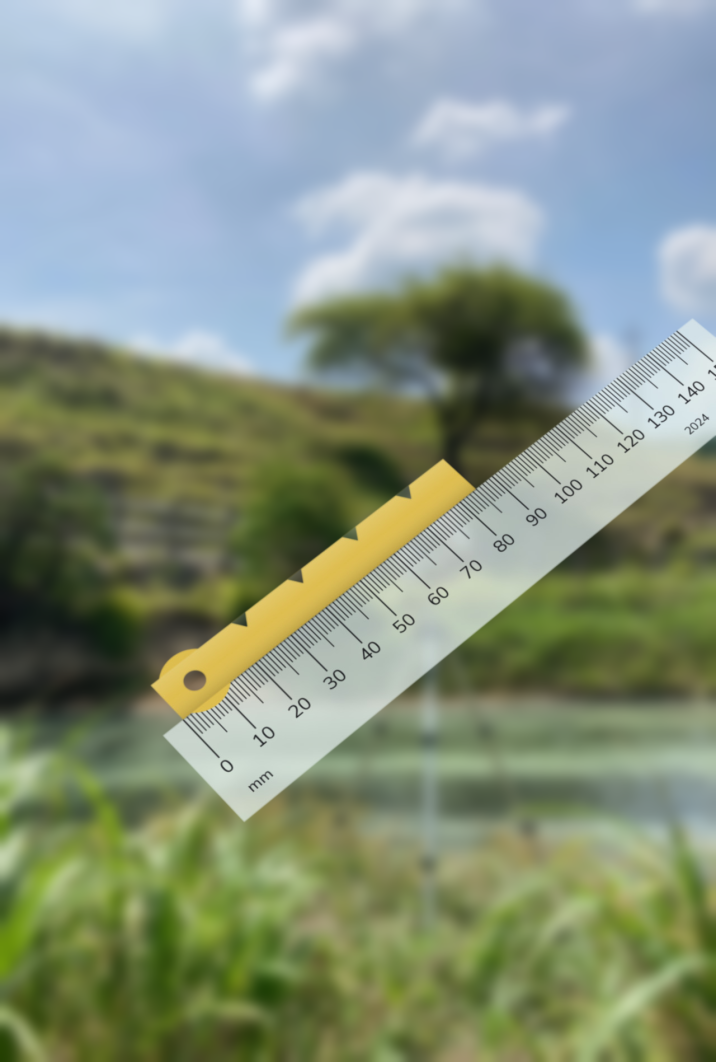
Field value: 85 mm
